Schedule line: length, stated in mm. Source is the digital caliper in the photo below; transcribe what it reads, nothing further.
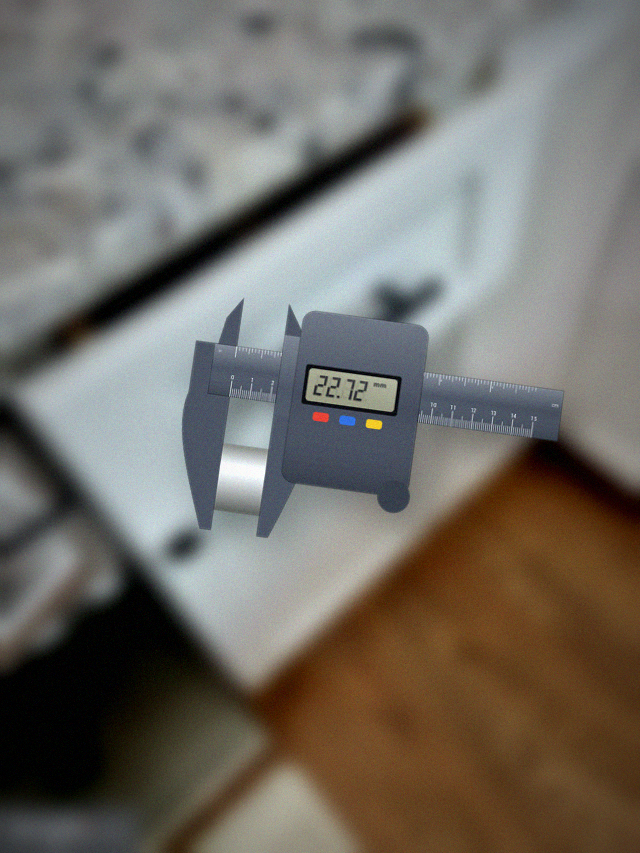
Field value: 22.72 mm
